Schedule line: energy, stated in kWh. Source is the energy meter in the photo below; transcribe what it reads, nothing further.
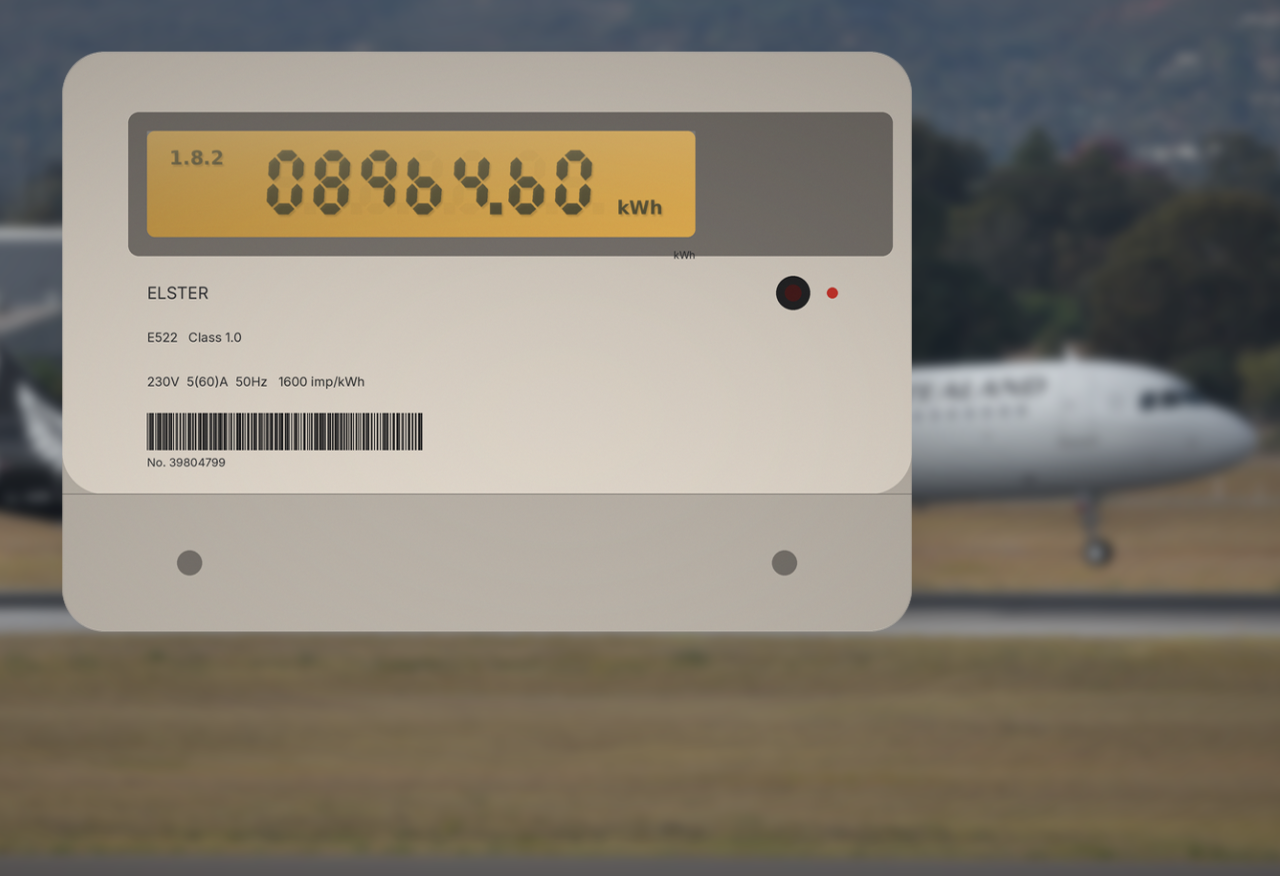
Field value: 8964.60 kWh
